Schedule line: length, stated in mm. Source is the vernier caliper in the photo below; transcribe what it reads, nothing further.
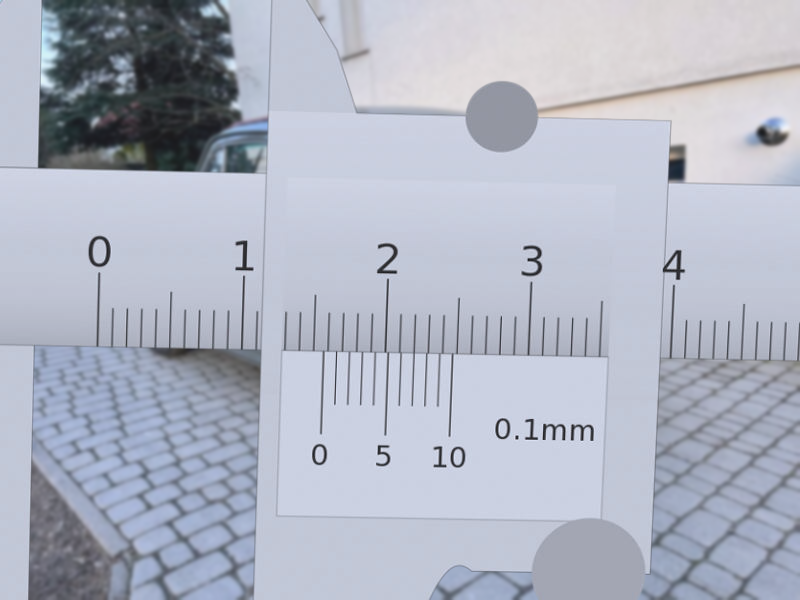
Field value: 15.7 mm
